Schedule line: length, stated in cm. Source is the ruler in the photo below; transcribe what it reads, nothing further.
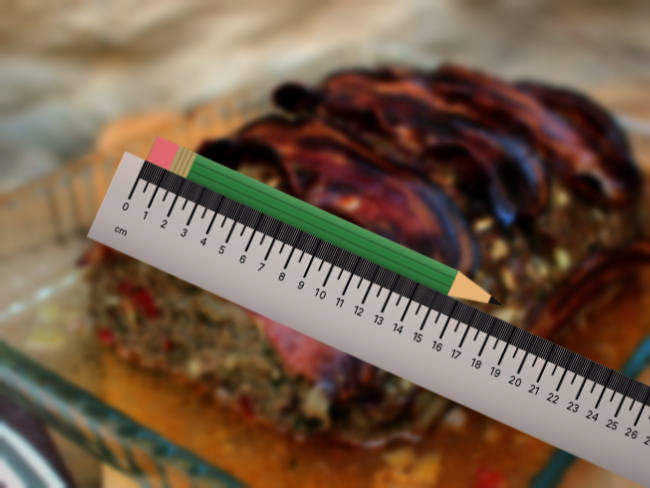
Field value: 18 cm
